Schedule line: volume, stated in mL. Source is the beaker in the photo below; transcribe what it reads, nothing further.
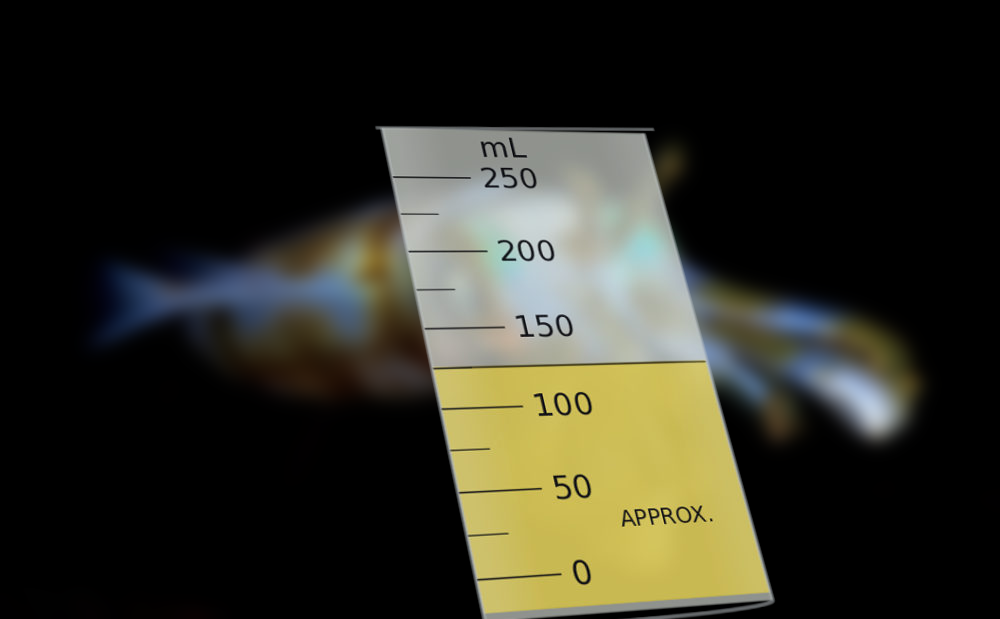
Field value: 125 mL
